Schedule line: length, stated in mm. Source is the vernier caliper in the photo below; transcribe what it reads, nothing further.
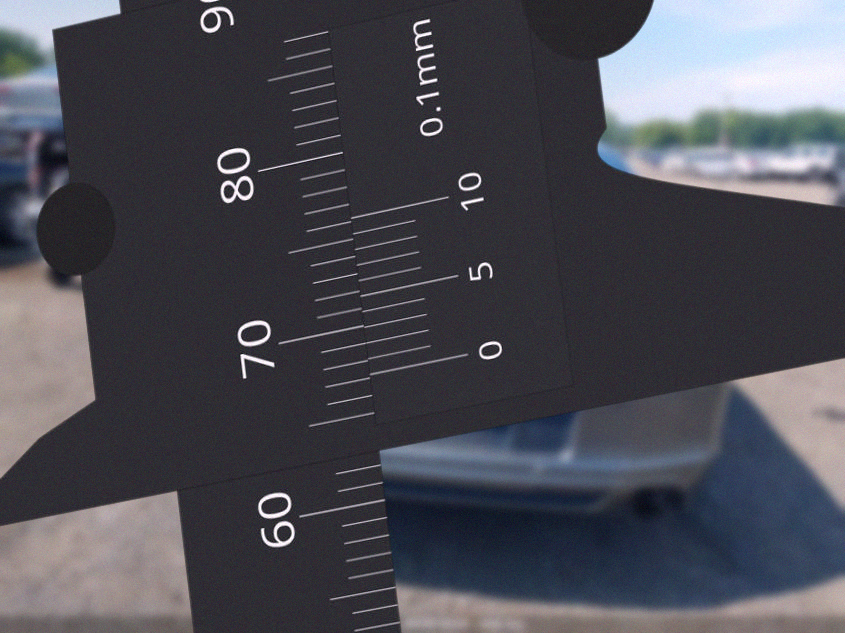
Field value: 67.2 mm
